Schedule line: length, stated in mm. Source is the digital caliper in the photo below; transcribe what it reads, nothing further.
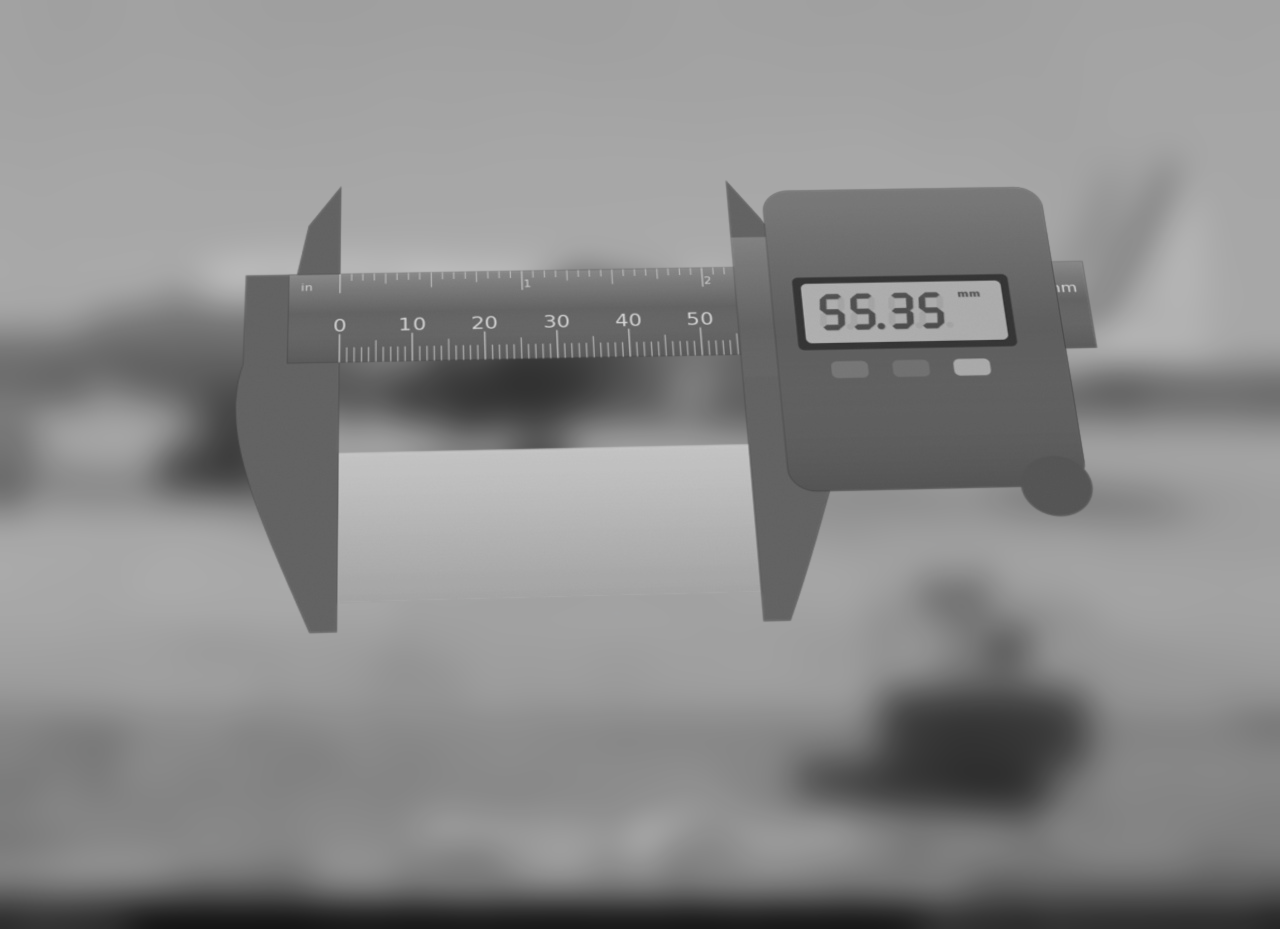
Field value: 55.35 mm
